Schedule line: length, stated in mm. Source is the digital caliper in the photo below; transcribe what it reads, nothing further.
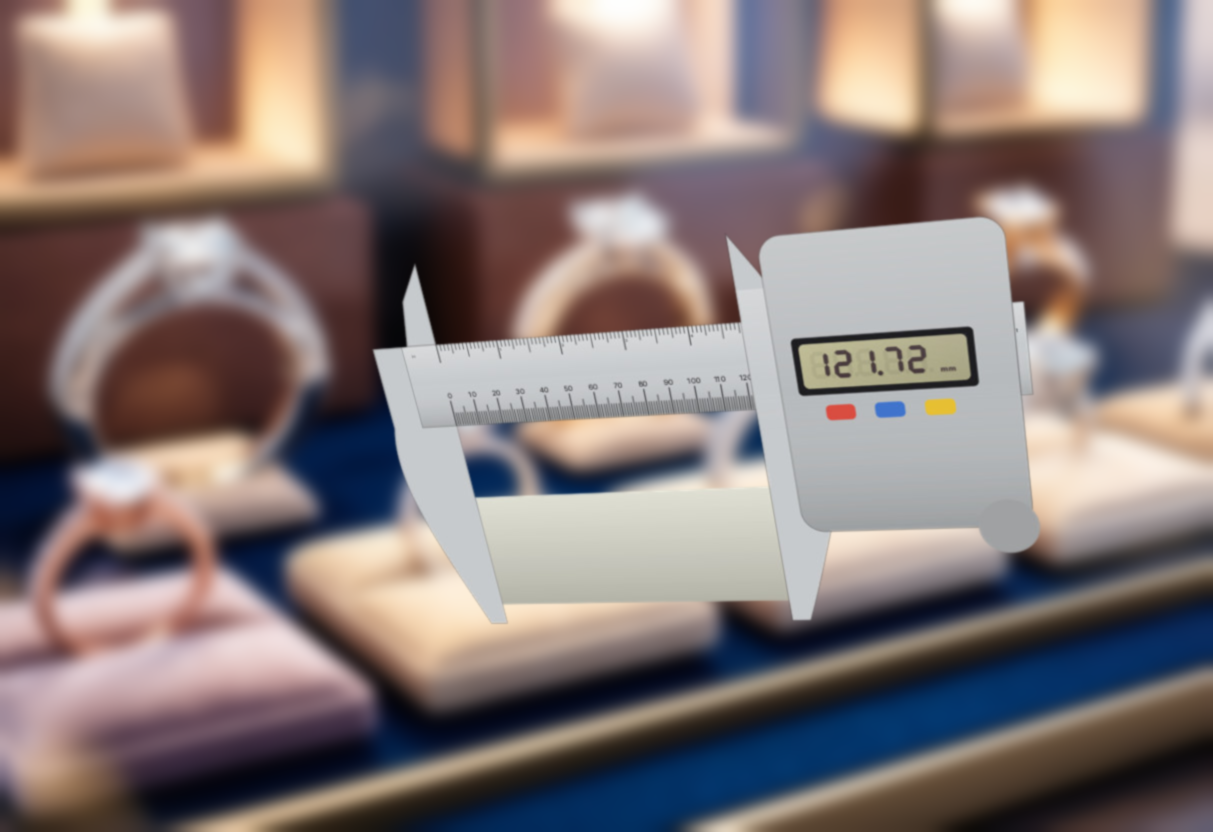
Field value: 121.72 mm
